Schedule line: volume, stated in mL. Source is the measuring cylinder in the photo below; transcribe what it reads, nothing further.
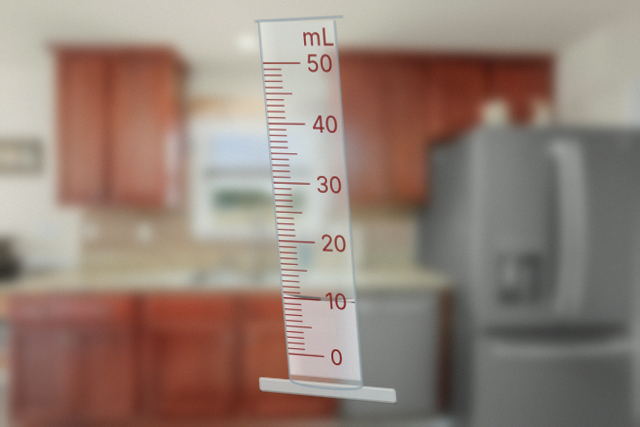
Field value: 10 mL
